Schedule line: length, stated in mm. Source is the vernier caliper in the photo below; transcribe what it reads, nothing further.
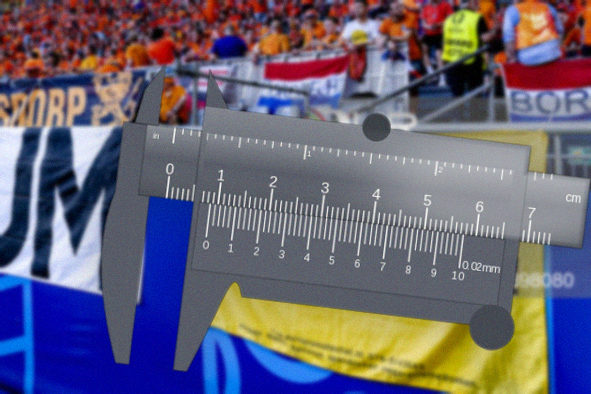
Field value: 8.5 mm
